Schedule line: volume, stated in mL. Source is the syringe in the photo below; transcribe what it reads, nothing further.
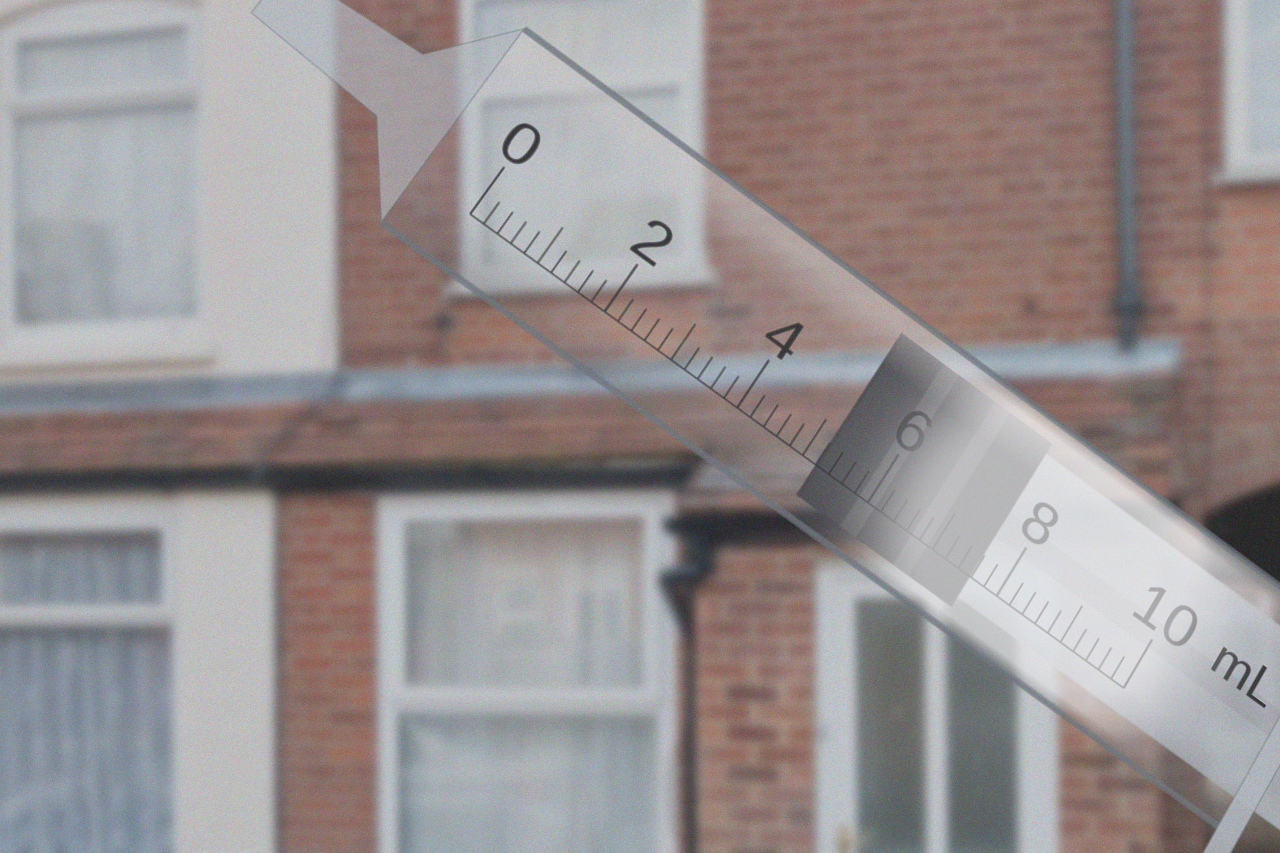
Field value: 5.2 mL
